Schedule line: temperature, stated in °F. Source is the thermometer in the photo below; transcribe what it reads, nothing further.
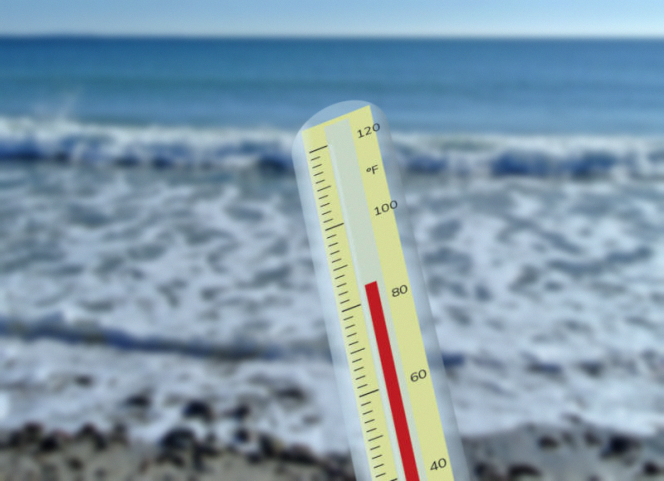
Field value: 84 °F
